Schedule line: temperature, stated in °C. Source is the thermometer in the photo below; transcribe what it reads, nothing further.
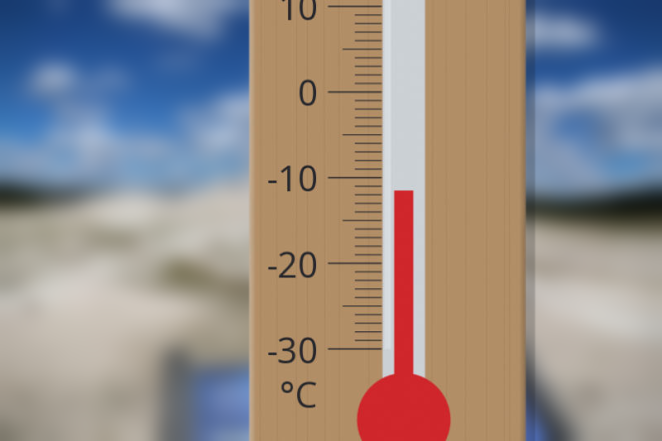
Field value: -11.5 °C
